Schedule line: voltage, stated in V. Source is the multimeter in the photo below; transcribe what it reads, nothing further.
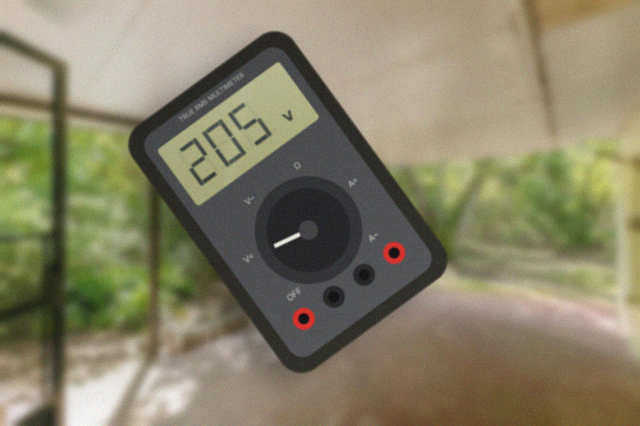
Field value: 205 V
